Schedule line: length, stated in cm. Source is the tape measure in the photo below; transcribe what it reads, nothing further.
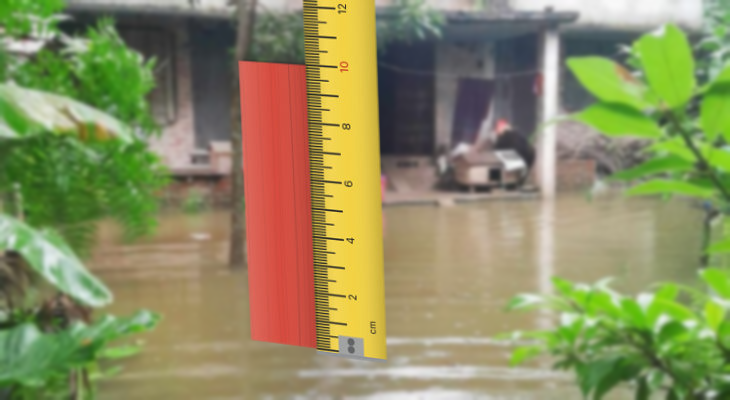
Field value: 10 cm
